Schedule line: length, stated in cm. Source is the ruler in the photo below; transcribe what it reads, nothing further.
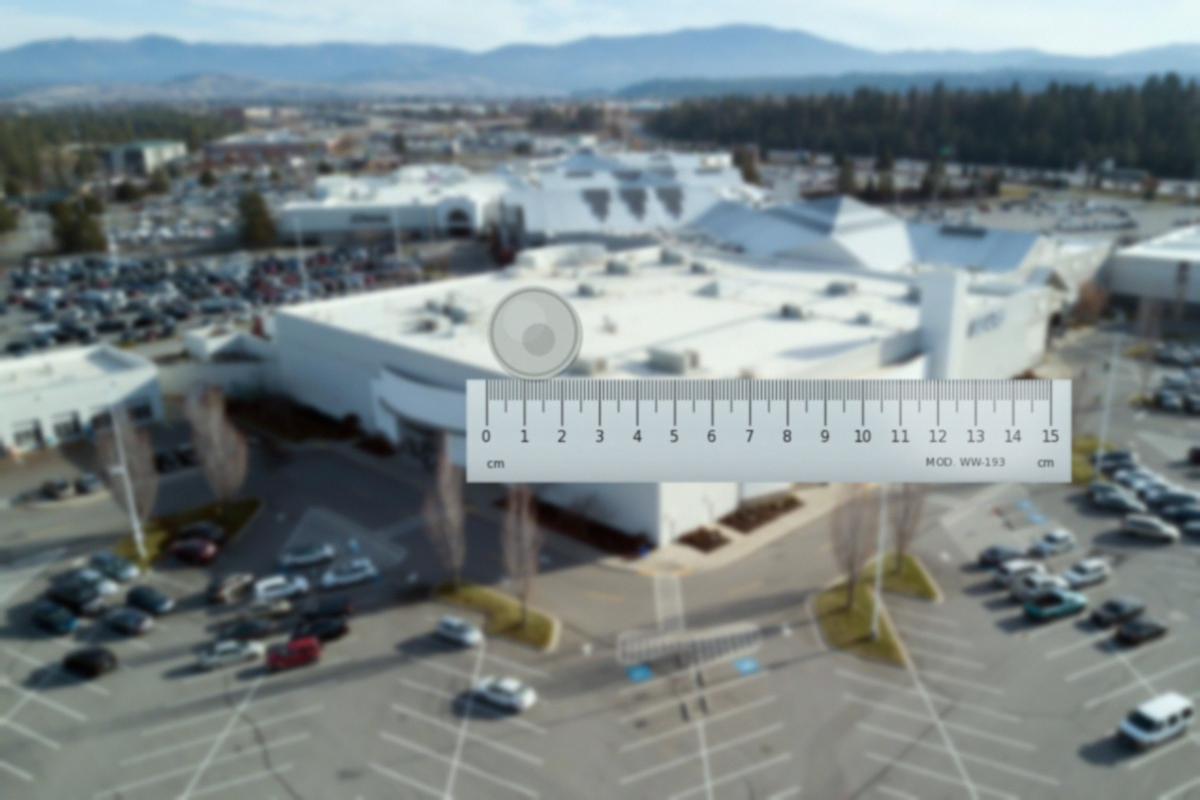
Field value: 2.5 cm
